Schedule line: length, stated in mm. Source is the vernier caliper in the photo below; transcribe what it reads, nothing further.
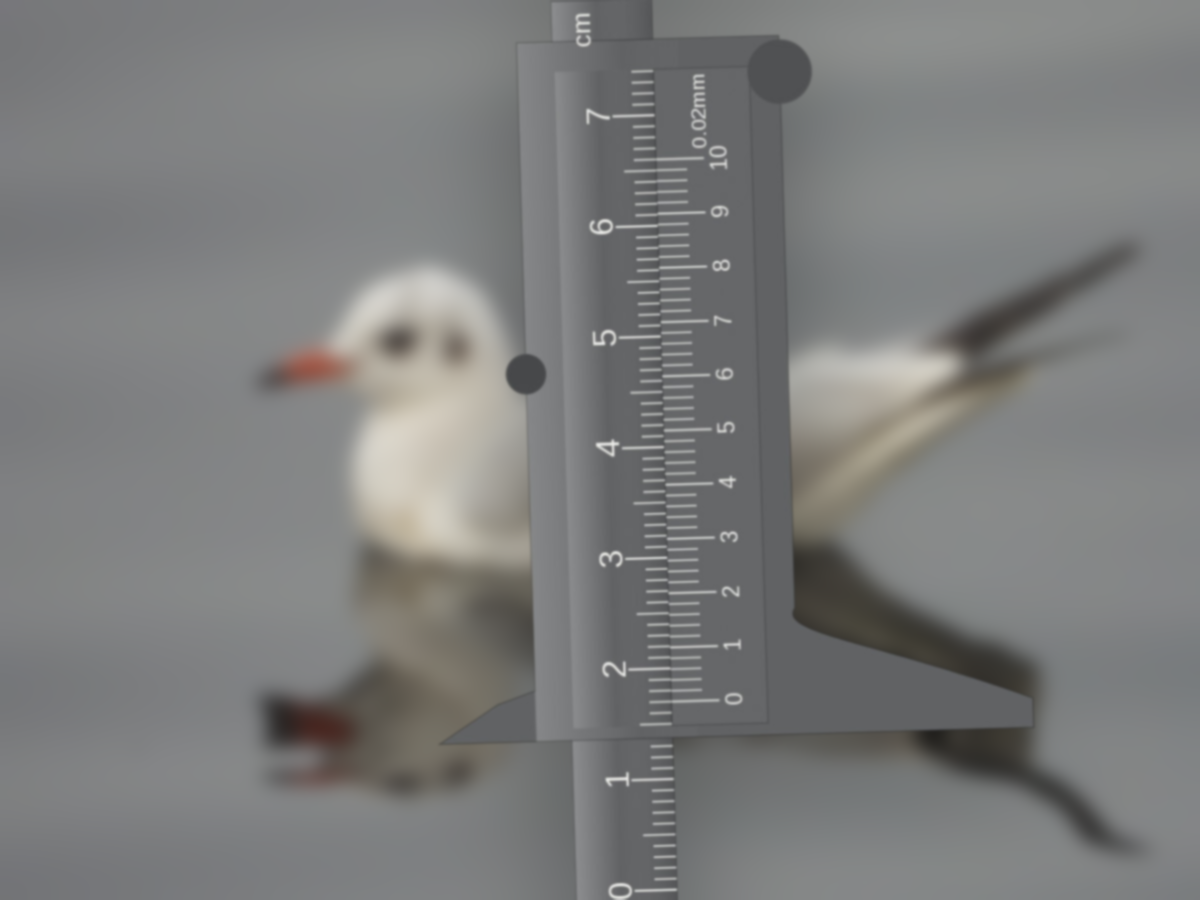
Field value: 17.0 mm
